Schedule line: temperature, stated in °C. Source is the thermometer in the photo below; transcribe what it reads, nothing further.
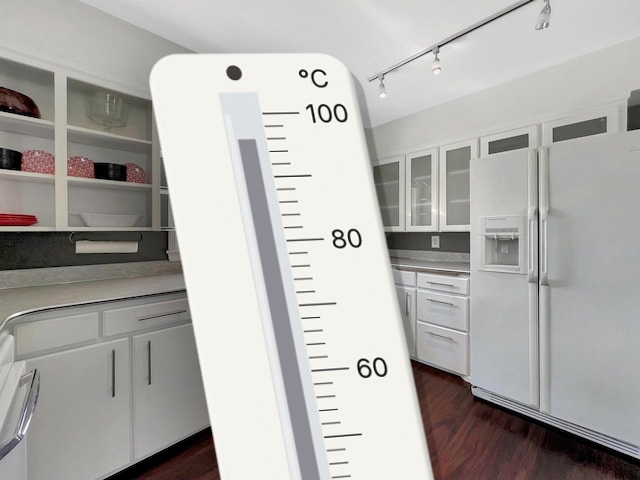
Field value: 96 °C
